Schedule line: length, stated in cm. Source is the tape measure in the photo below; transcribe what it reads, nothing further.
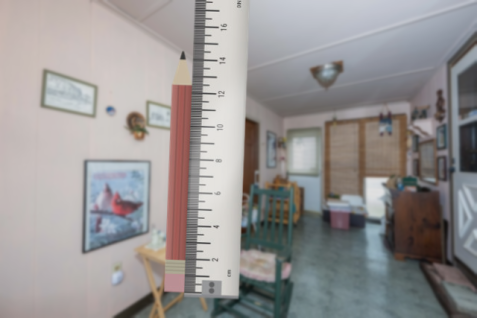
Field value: 14.5 cm
